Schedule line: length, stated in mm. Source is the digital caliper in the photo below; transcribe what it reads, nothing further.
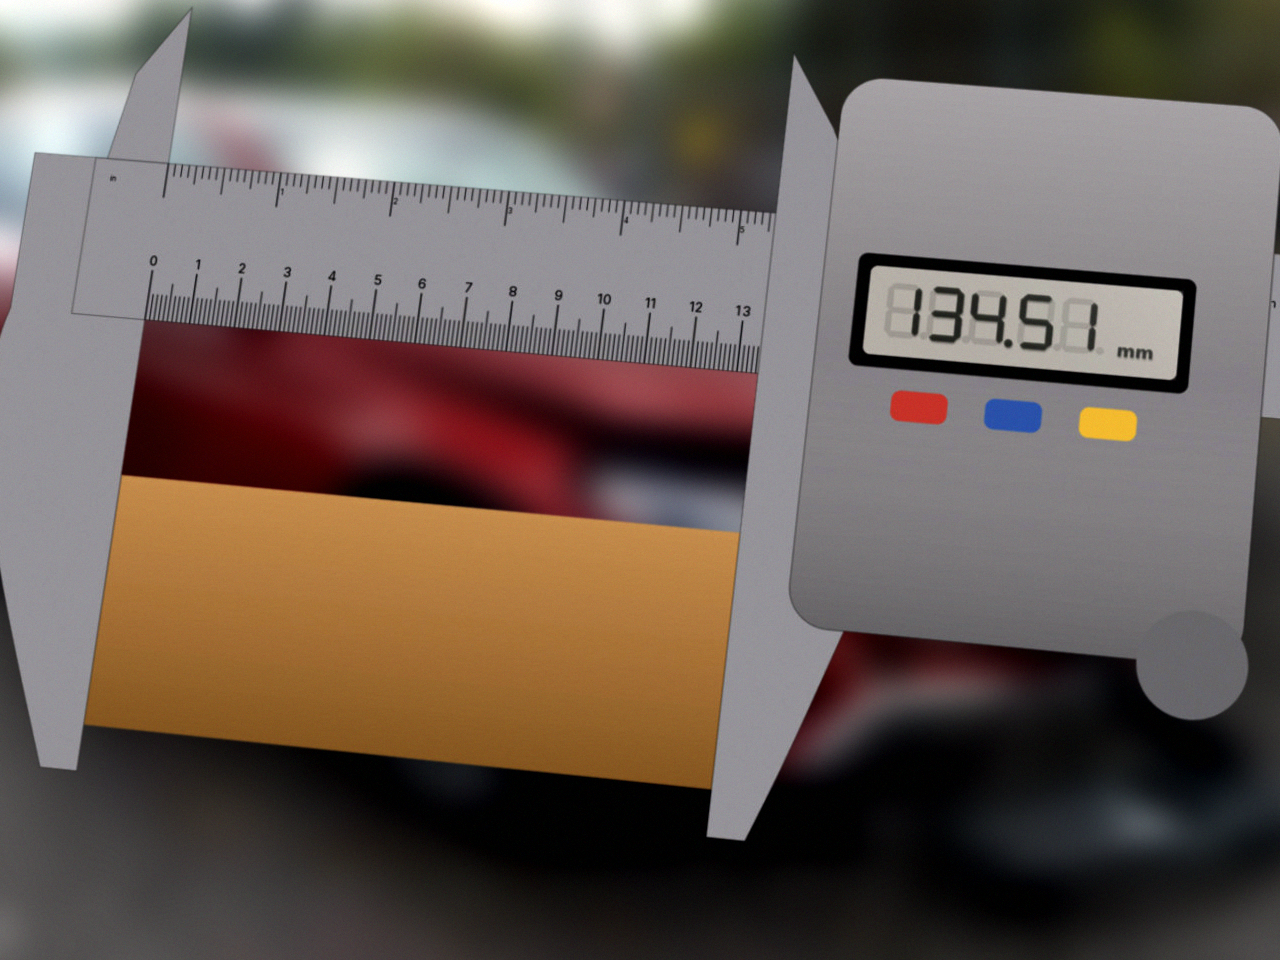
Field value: 134.51 mm
